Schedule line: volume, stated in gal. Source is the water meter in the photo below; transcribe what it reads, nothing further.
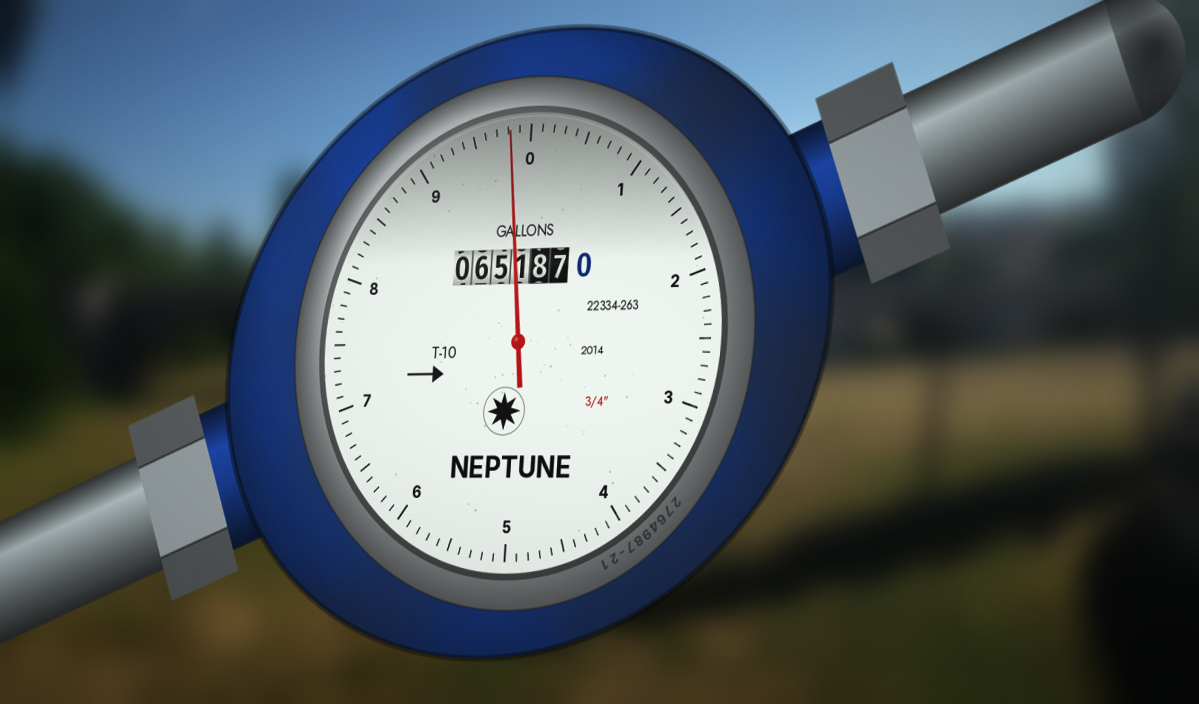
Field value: 651869.8 gal
